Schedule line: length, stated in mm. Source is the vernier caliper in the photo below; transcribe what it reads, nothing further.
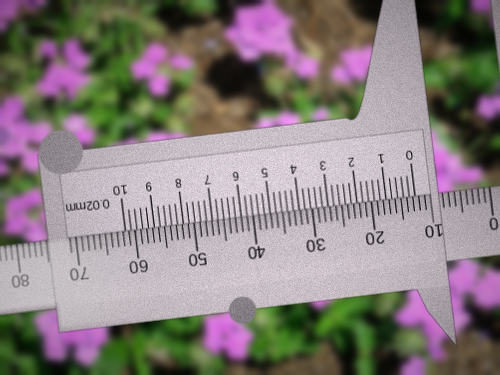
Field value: 12.6 mm
